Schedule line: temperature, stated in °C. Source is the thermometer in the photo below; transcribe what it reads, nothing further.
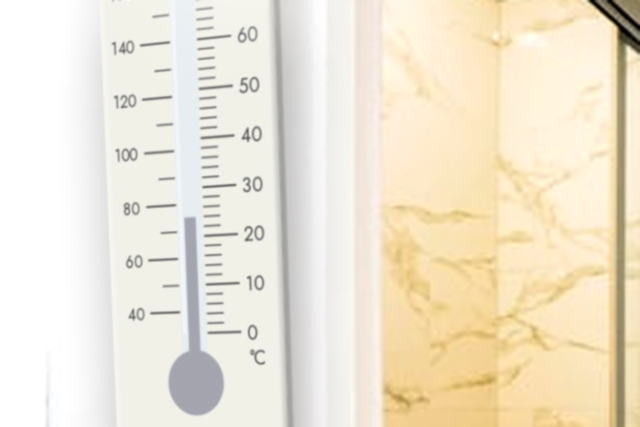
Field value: 24 °C
